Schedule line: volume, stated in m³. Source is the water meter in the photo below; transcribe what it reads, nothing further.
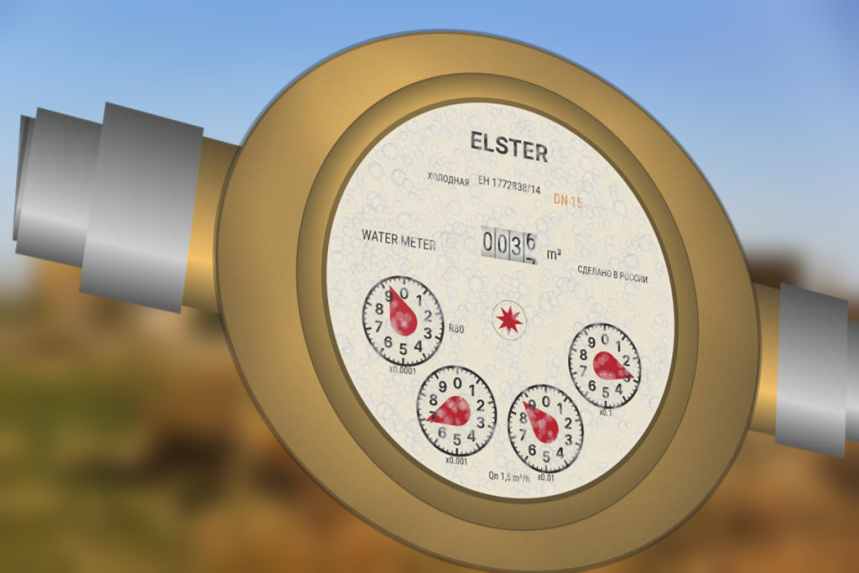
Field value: 36.2869 m³
